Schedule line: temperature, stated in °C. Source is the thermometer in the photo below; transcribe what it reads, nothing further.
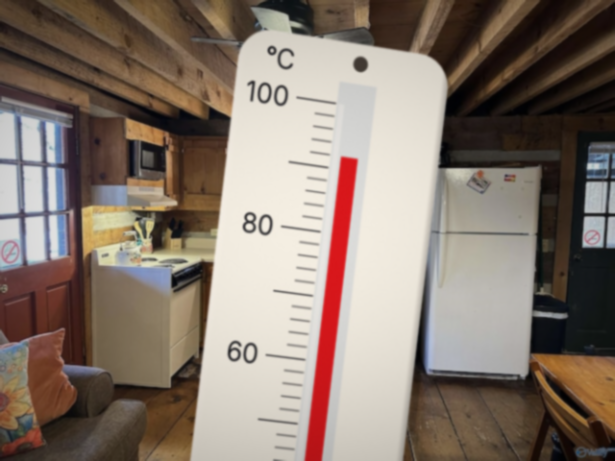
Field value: 92 °C
